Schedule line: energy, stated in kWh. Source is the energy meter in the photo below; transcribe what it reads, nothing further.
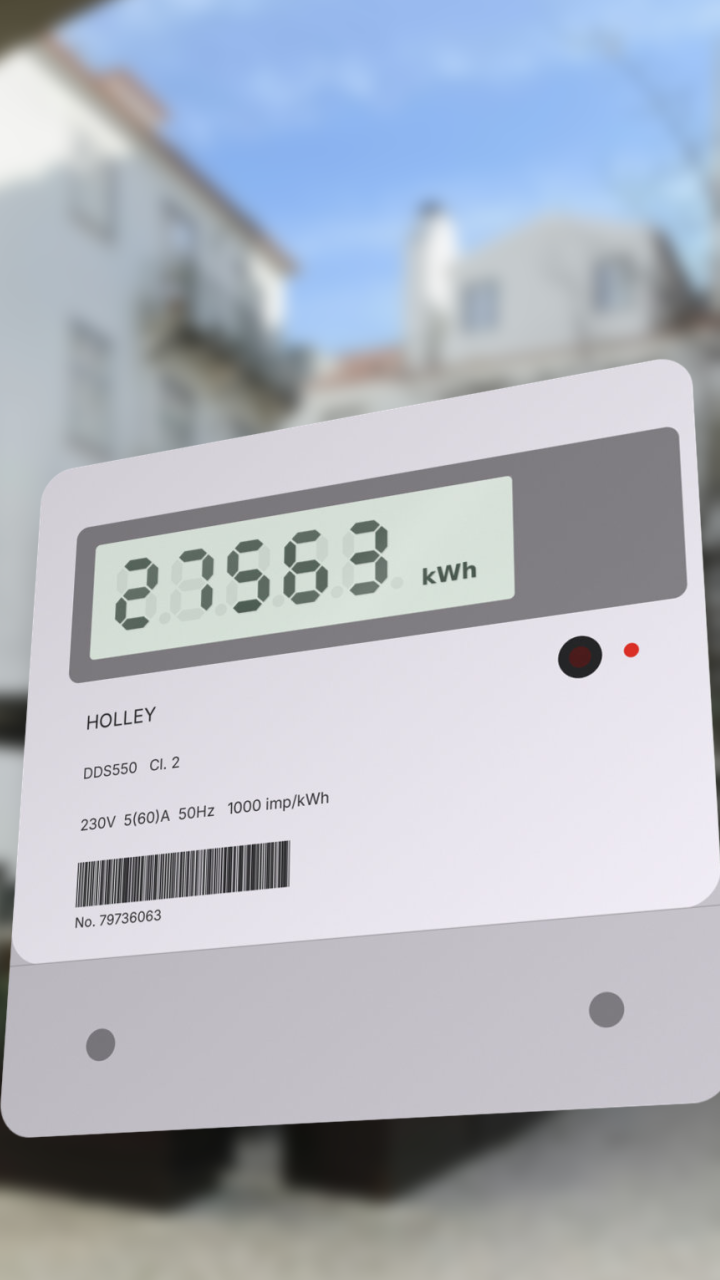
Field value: 27563 kWh
